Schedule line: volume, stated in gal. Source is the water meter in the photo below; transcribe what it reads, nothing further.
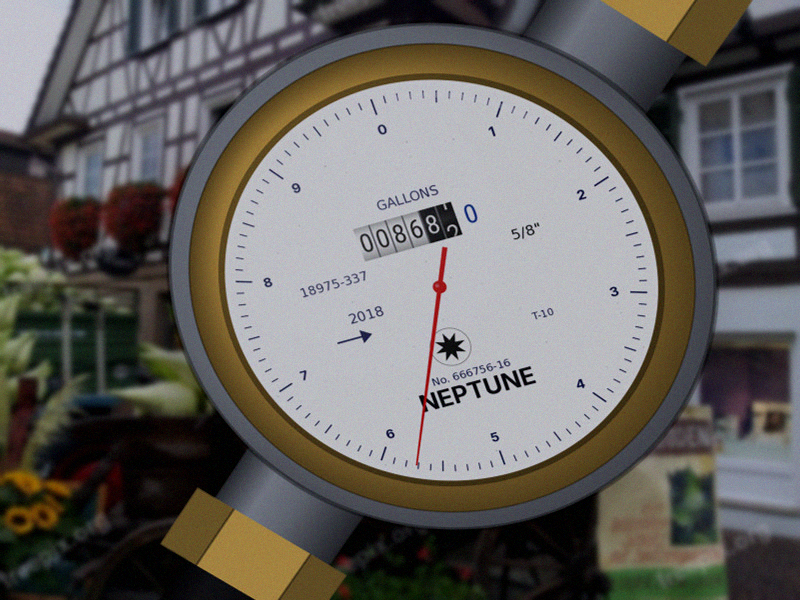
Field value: 86815.7 gal
